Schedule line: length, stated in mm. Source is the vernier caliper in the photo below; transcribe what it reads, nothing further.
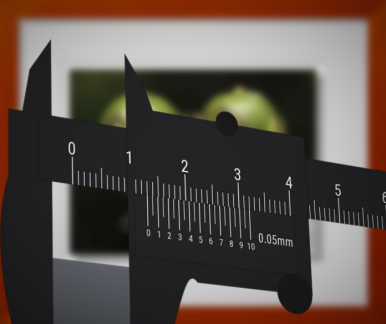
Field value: 13.0 mm
